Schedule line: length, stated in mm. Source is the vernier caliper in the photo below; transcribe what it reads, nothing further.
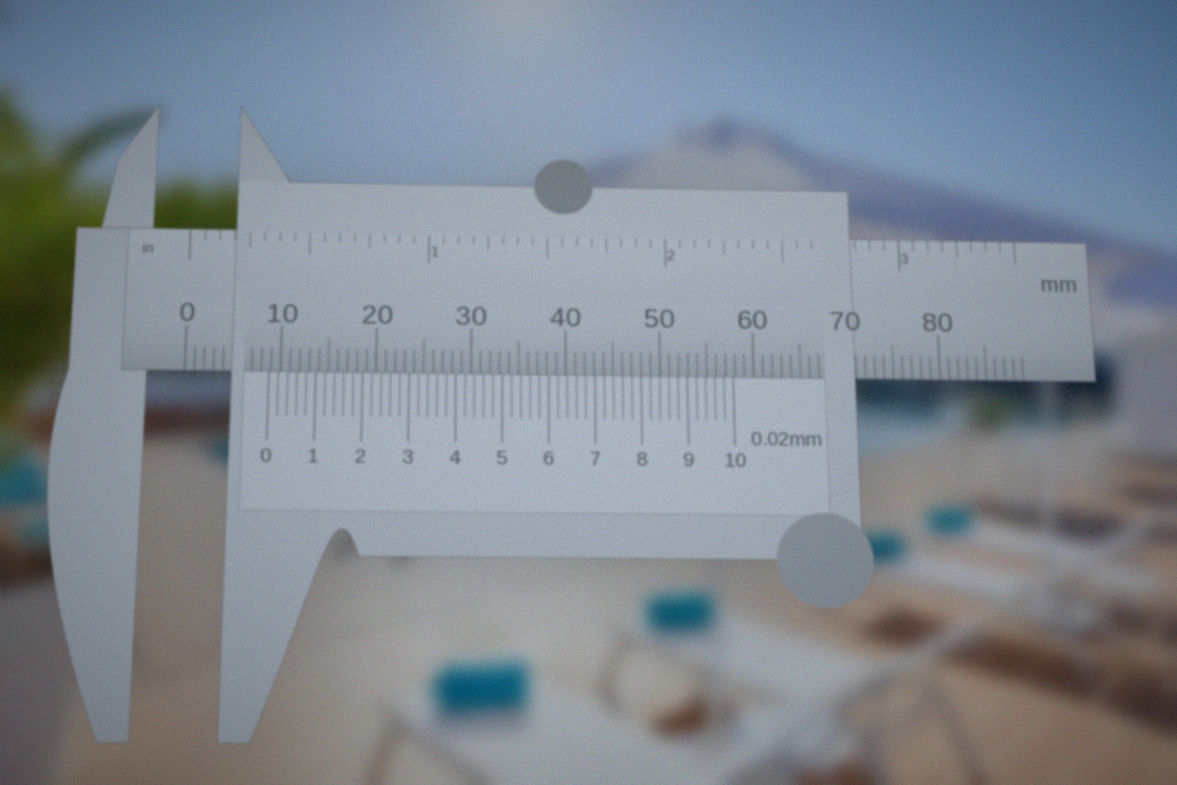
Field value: 8.8 mm
